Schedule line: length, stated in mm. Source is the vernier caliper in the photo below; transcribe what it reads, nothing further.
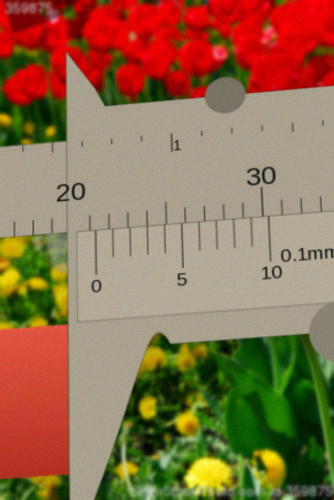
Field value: 21.3 mm
